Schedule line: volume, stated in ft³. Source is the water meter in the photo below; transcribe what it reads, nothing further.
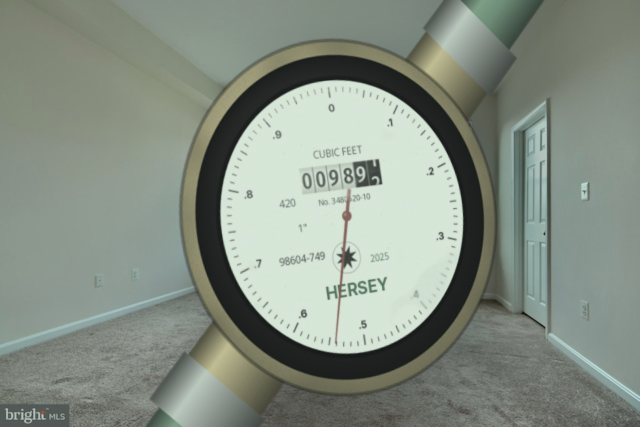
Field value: 9891.54 ft³
